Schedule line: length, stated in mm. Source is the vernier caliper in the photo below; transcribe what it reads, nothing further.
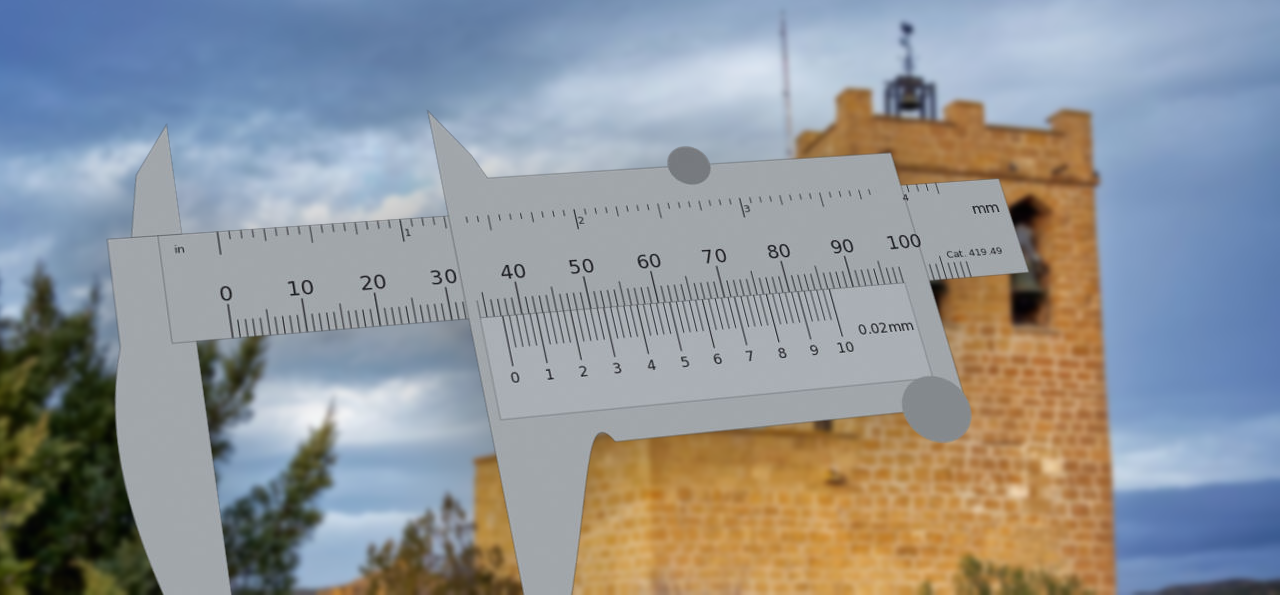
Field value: 37.2 mm
